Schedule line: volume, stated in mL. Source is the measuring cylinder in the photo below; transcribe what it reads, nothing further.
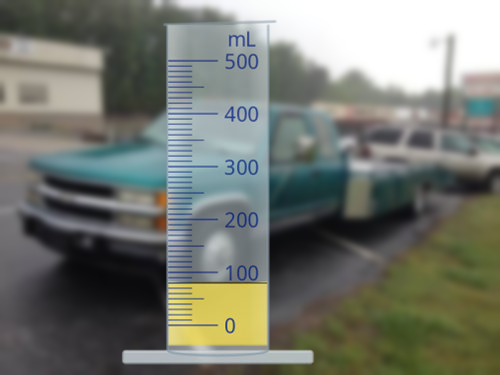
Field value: 80 mL
